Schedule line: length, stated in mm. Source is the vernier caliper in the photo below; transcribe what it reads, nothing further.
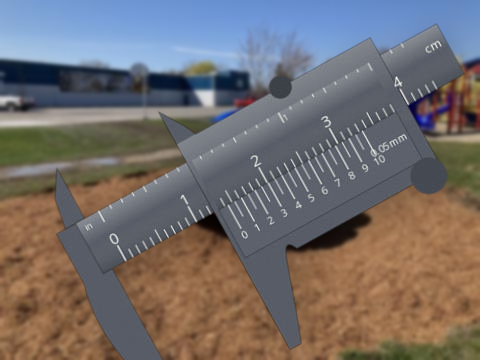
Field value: 14.4 mm
